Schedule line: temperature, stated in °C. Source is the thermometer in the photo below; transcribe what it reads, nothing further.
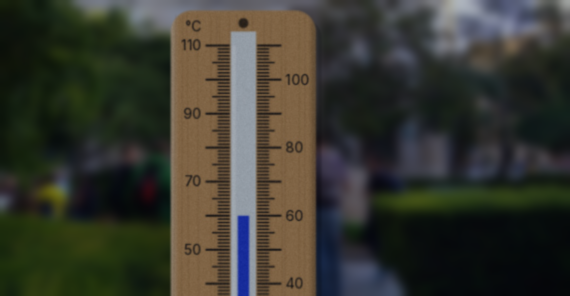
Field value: 60 °C
